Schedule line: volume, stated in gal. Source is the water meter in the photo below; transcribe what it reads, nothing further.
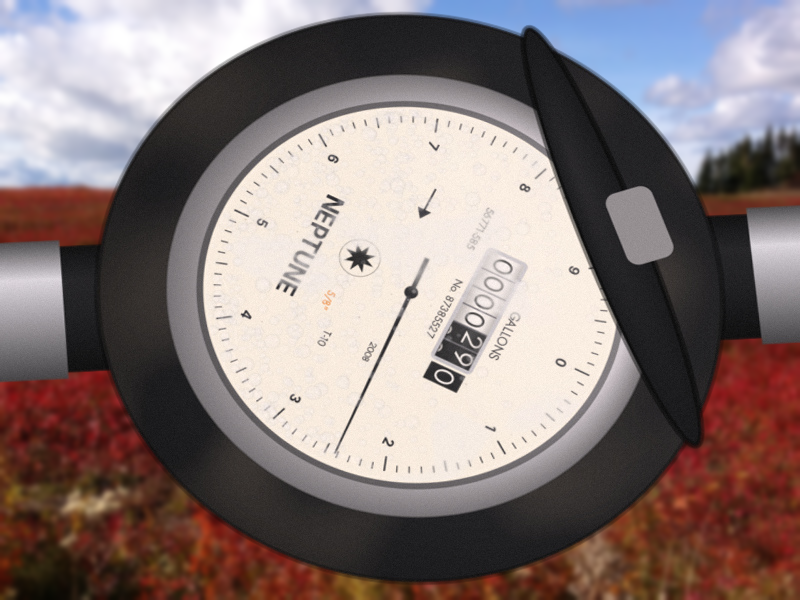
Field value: 292.4 gal
